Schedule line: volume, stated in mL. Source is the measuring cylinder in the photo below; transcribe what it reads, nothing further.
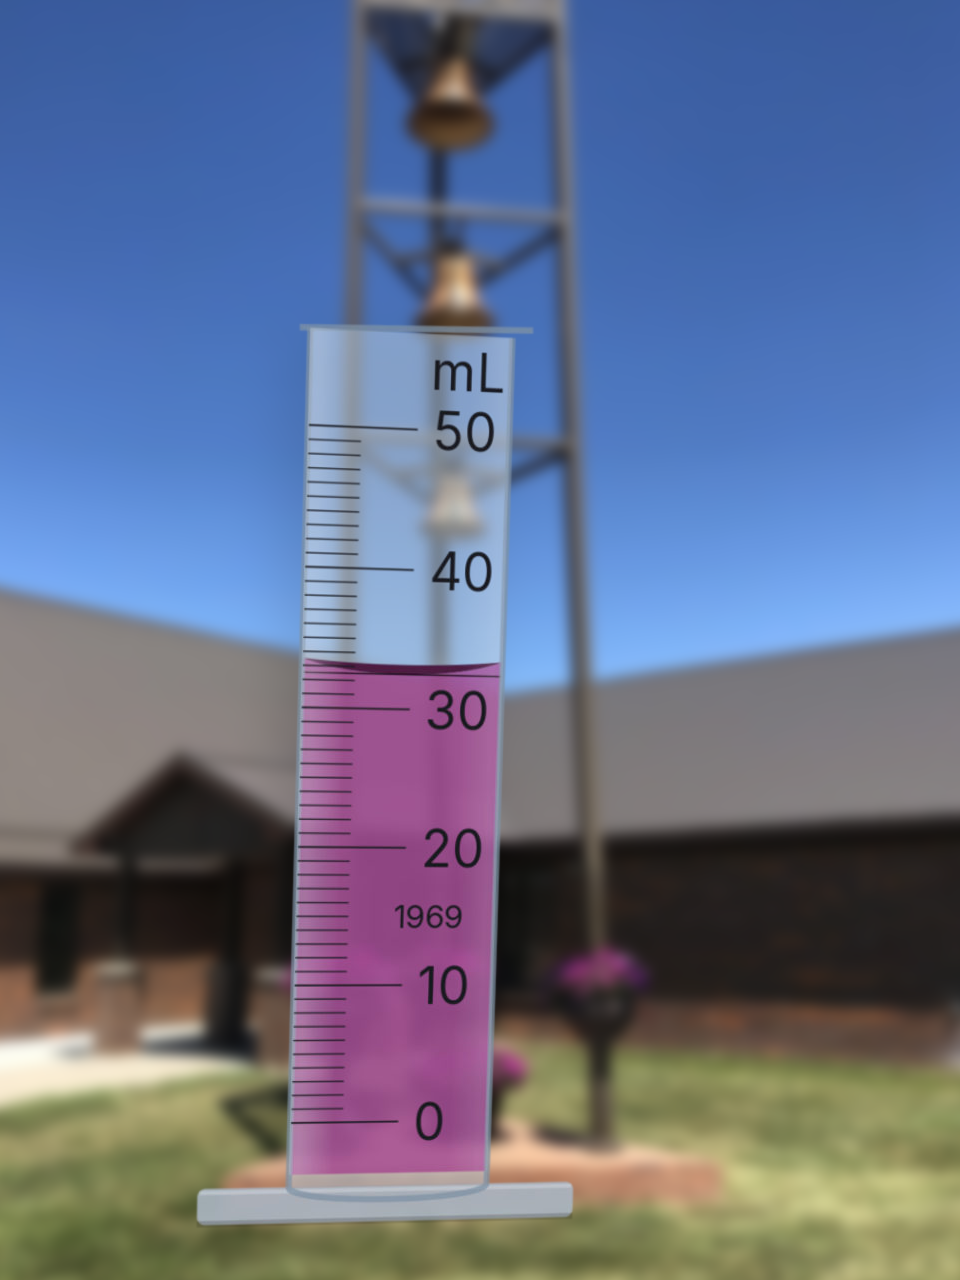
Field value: 32.5 mL
